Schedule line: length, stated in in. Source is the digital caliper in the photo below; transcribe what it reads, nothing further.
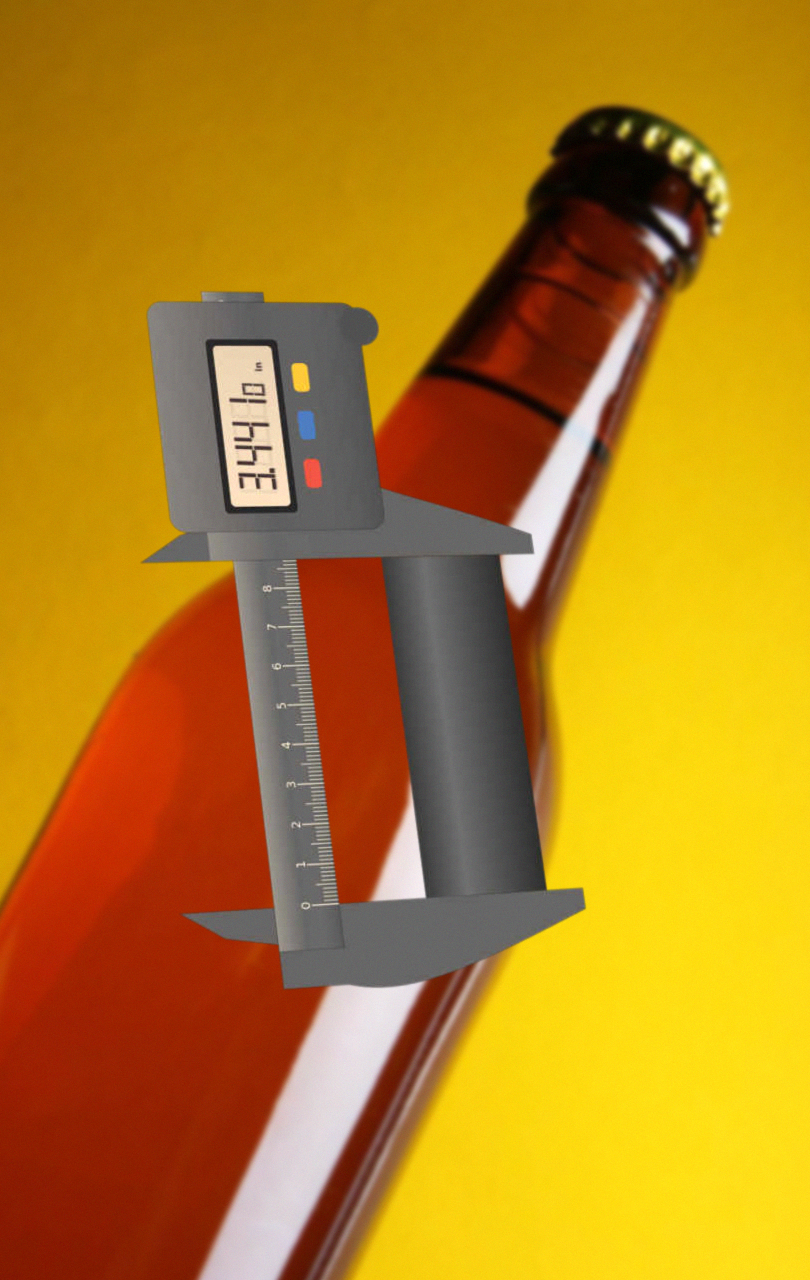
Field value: 3.4410 in
